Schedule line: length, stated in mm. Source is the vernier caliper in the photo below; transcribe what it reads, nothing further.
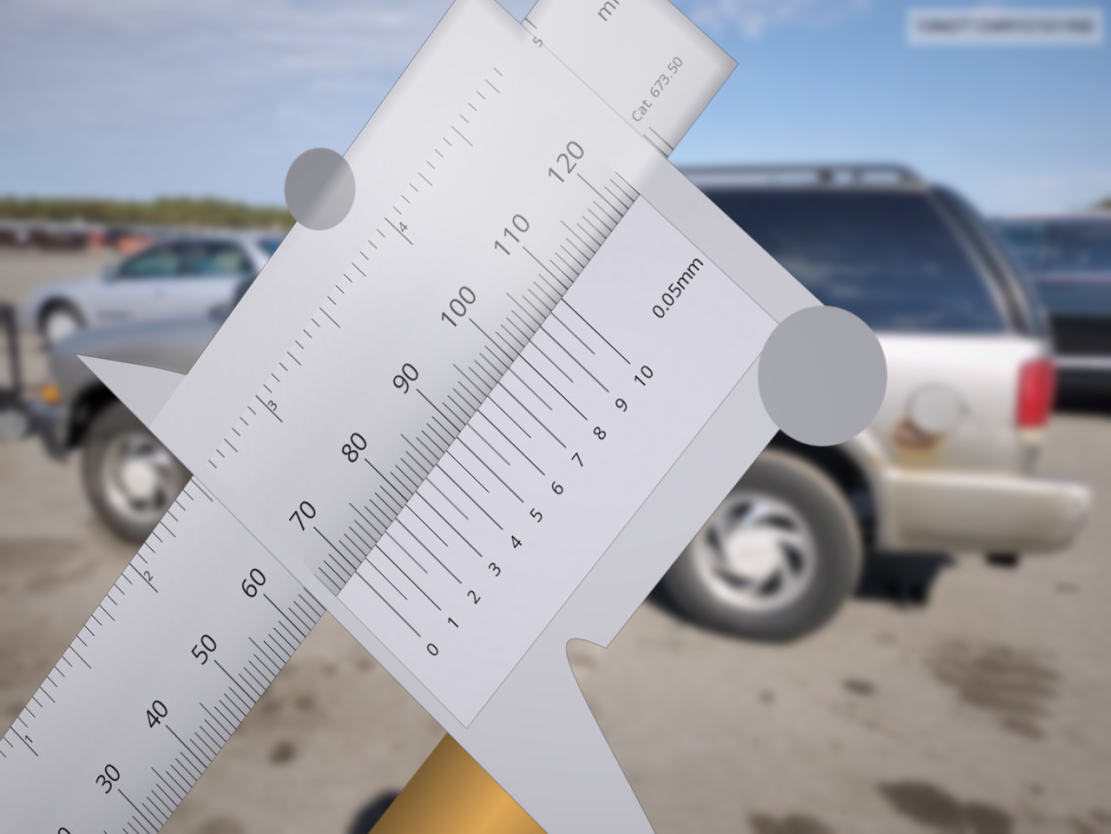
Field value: 69.8 mm
